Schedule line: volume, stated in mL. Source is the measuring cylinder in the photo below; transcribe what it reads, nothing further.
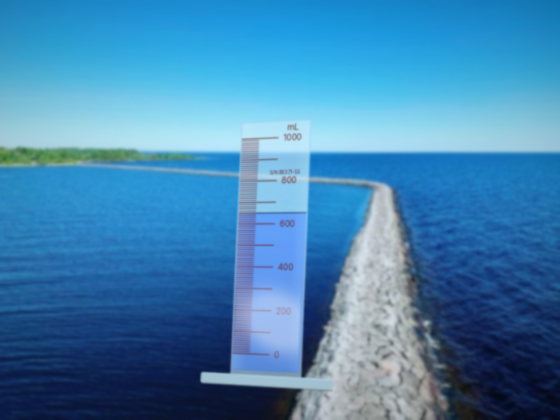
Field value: 650 mL
